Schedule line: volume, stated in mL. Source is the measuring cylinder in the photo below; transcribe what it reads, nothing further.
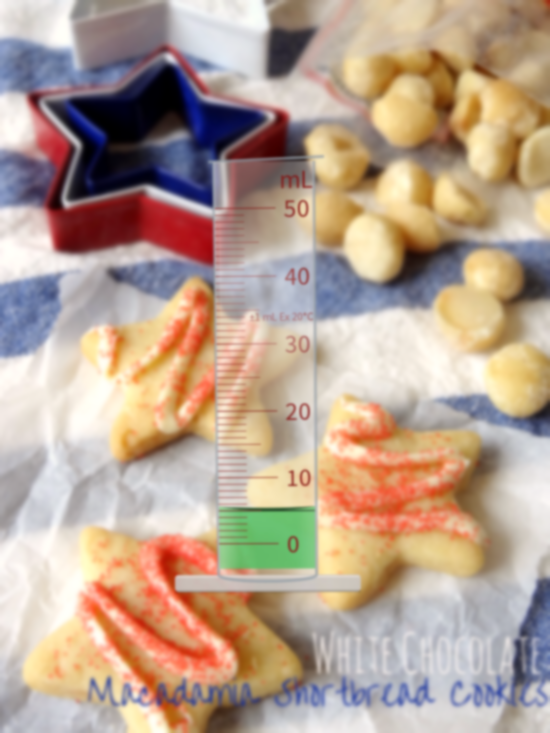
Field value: 5 mL
